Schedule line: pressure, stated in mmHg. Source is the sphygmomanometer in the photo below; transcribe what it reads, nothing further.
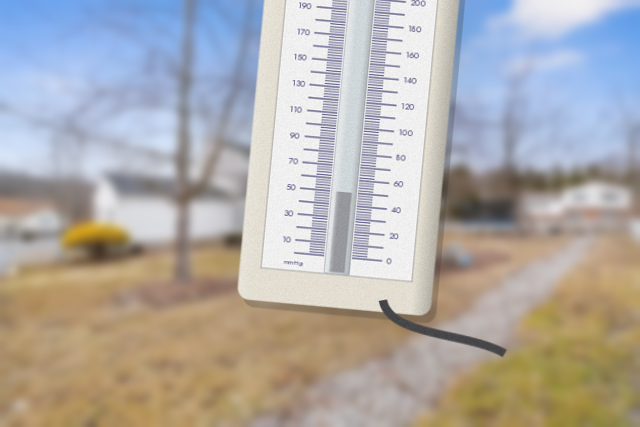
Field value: 50 mmHg
